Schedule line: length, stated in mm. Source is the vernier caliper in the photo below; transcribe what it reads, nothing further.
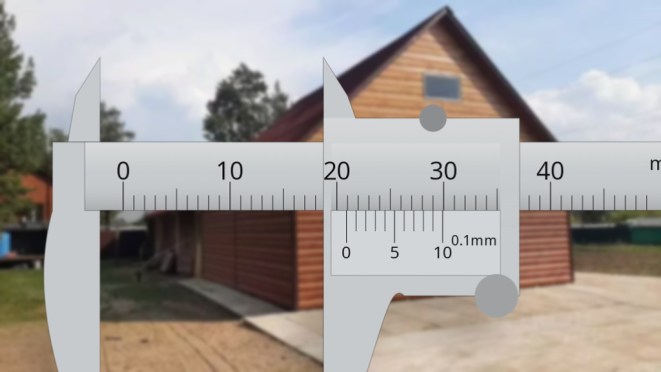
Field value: 20.9 mm
